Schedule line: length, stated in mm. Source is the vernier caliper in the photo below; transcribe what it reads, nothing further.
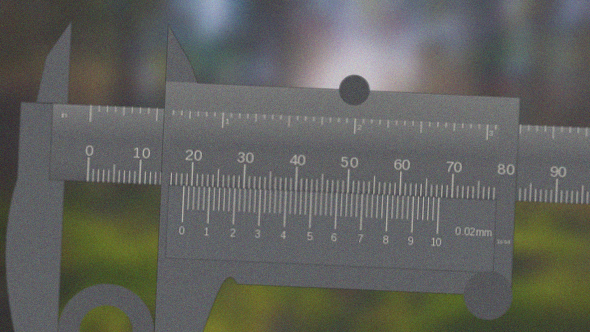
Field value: 18.5 mm
